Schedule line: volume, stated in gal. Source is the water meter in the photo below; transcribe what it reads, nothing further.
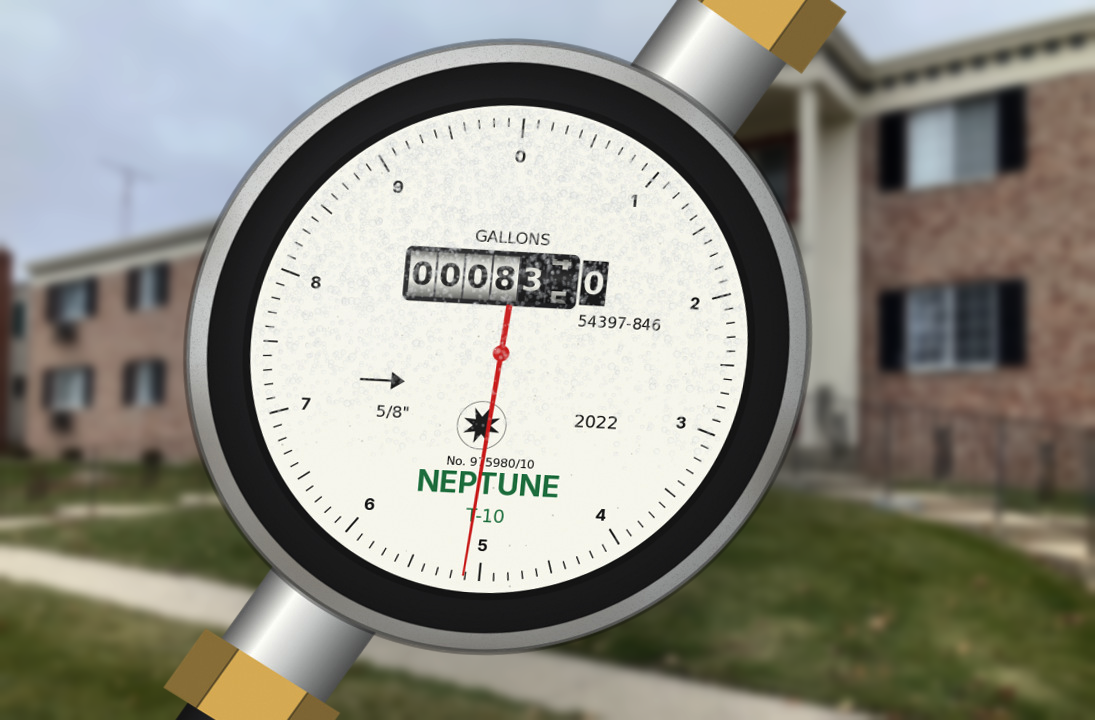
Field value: 8345.1 gal
